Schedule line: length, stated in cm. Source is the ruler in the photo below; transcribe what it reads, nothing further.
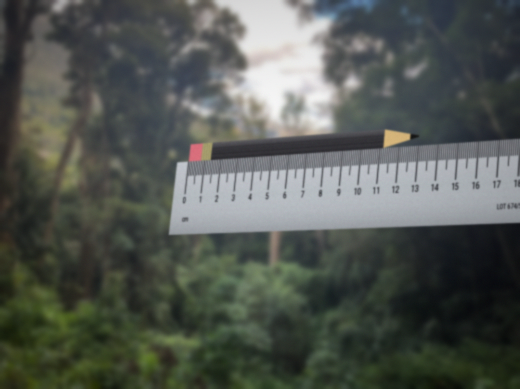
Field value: 13 cm
